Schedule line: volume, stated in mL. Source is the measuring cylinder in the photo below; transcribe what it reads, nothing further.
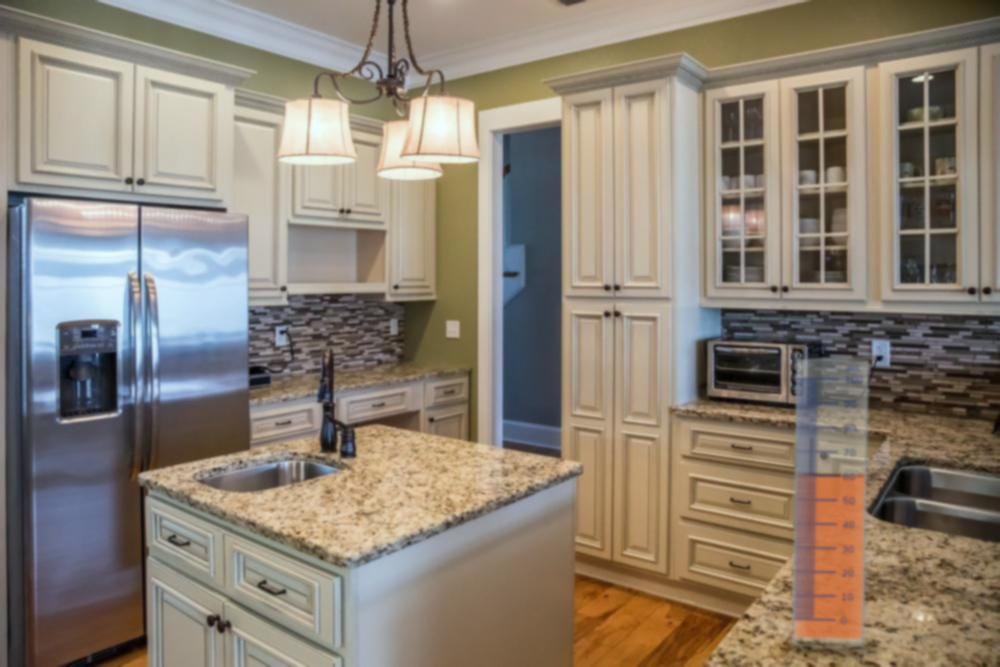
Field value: 60 mL
